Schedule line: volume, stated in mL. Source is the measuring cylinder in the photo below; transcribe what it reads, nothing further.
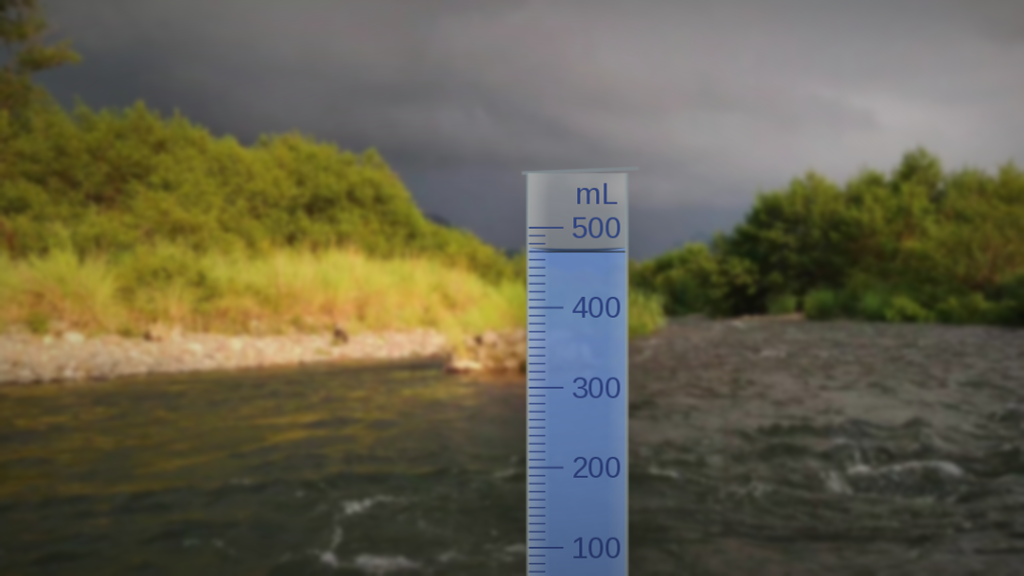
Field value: 470 mL
